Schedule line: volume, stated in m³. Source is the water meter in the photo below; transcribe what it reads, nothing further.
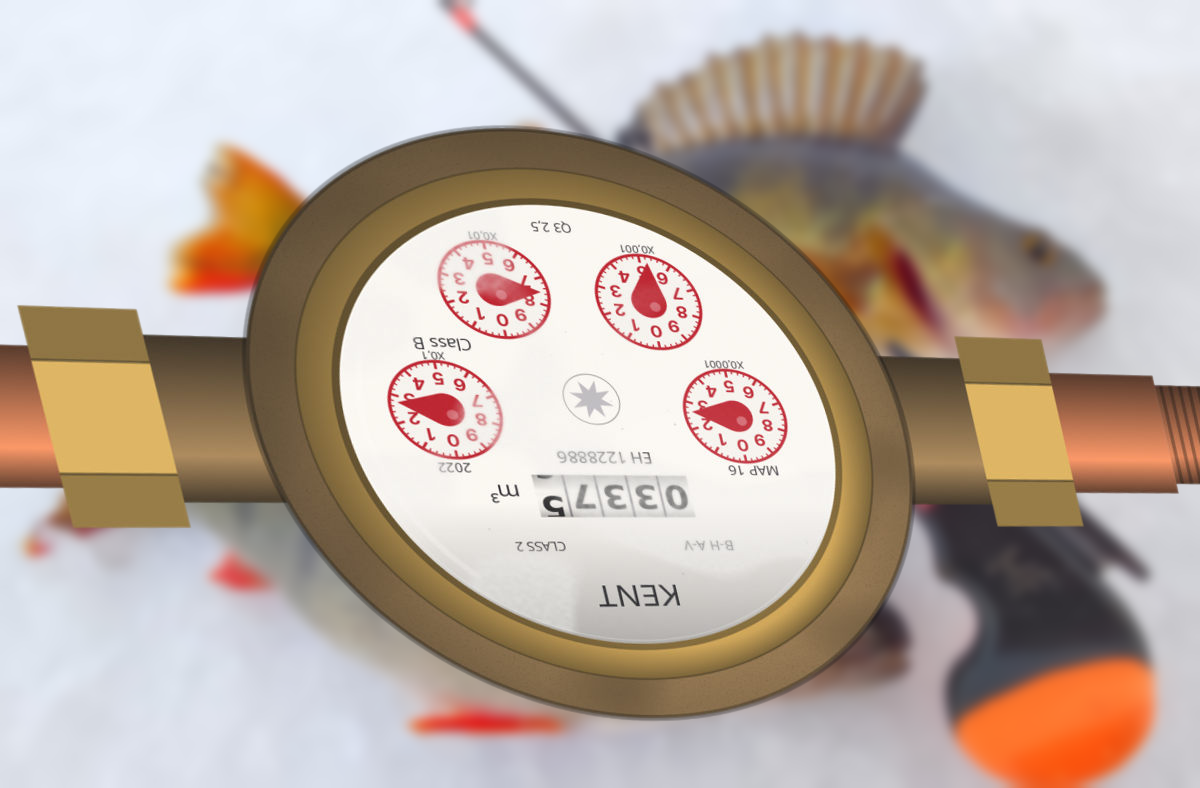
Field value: 3375.2752 m³
